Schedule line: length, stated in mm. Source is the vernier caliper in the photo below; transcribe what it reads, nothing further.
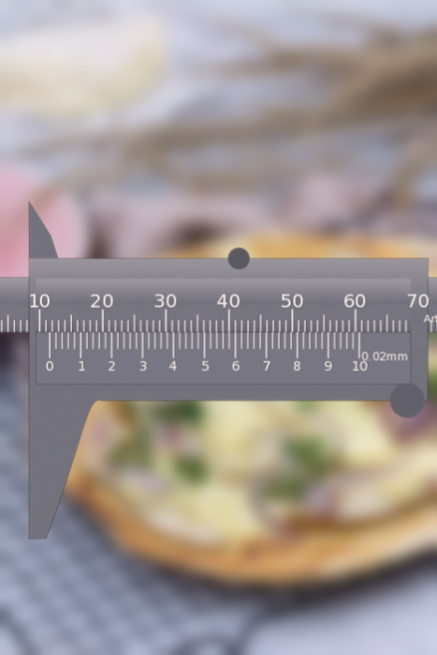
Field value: 11.6 mm
